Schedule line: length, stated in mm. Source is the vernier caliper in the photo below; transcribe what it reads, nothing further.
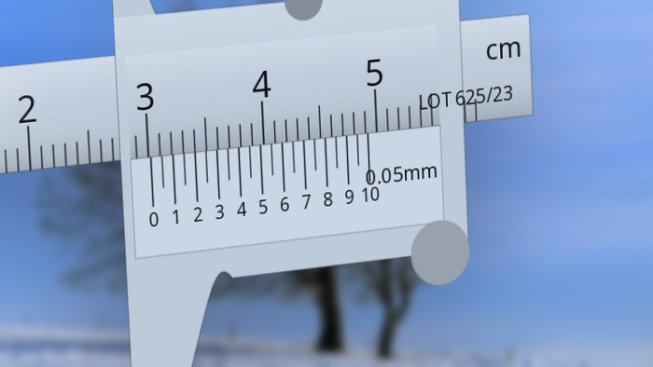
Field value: 30.2 mm
